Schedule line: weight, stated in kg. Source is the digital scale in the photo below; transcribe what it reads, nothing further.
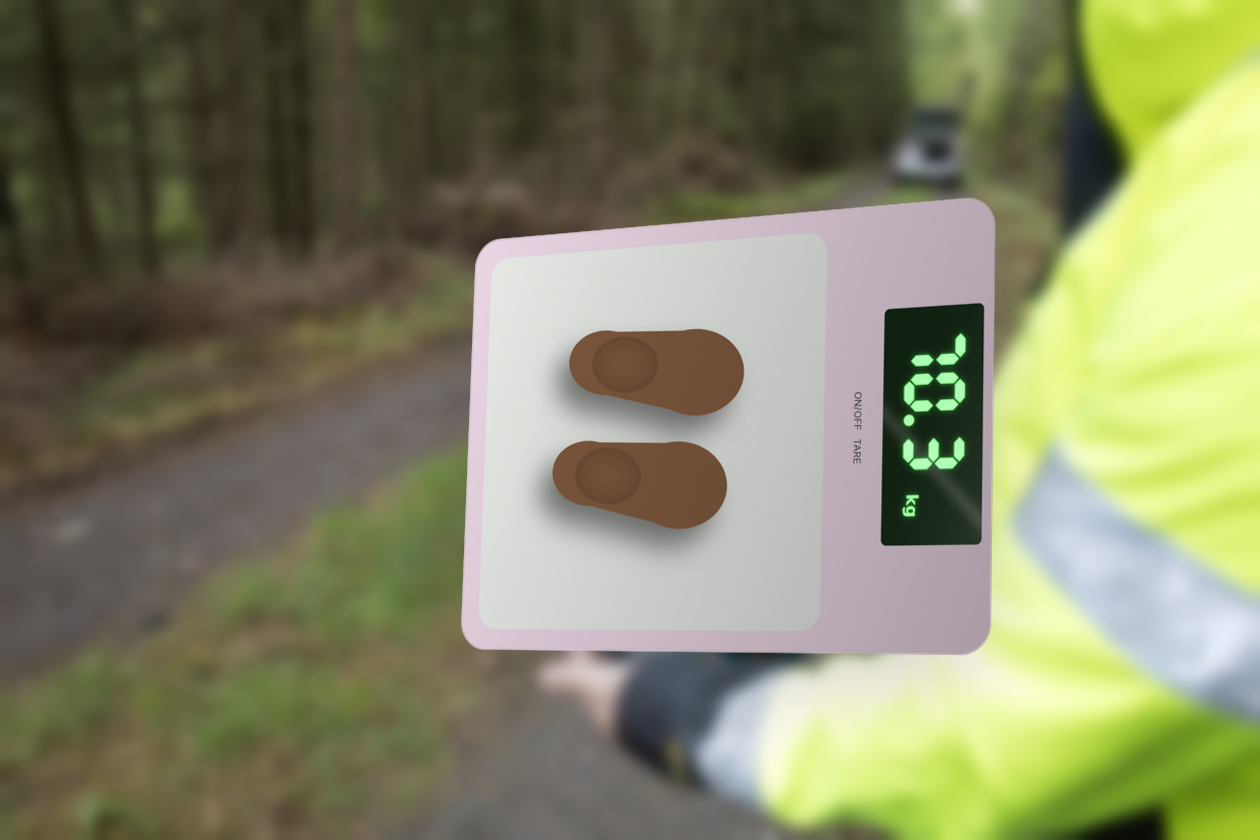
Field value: 70.3 kg
